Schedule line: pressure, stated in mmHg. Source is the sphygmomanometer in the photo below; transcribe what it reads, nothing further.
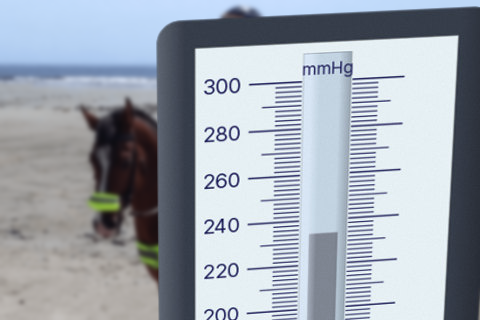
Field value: 234 mmHg
